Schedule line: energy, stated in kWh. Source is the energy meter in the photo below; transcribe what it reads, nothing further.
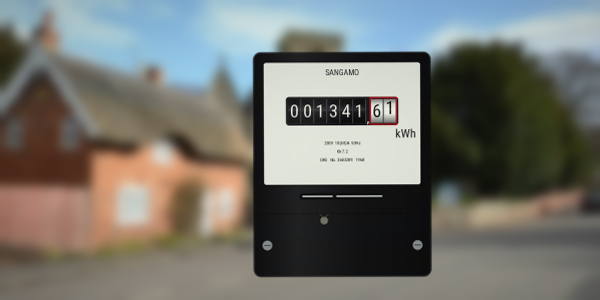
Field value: 1341.61 kWh
